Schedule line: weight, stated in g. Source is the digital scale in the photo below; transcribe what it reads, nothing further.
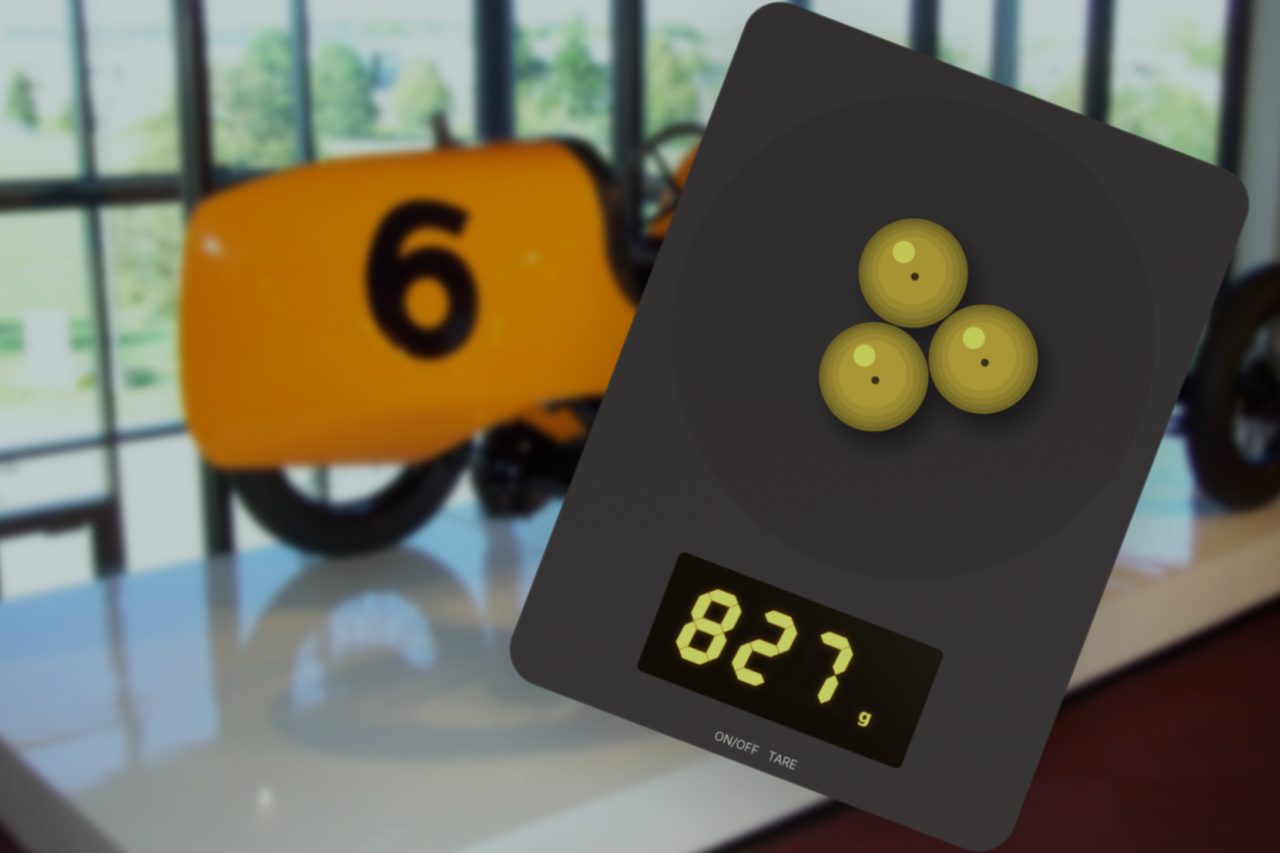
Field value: 827 g
